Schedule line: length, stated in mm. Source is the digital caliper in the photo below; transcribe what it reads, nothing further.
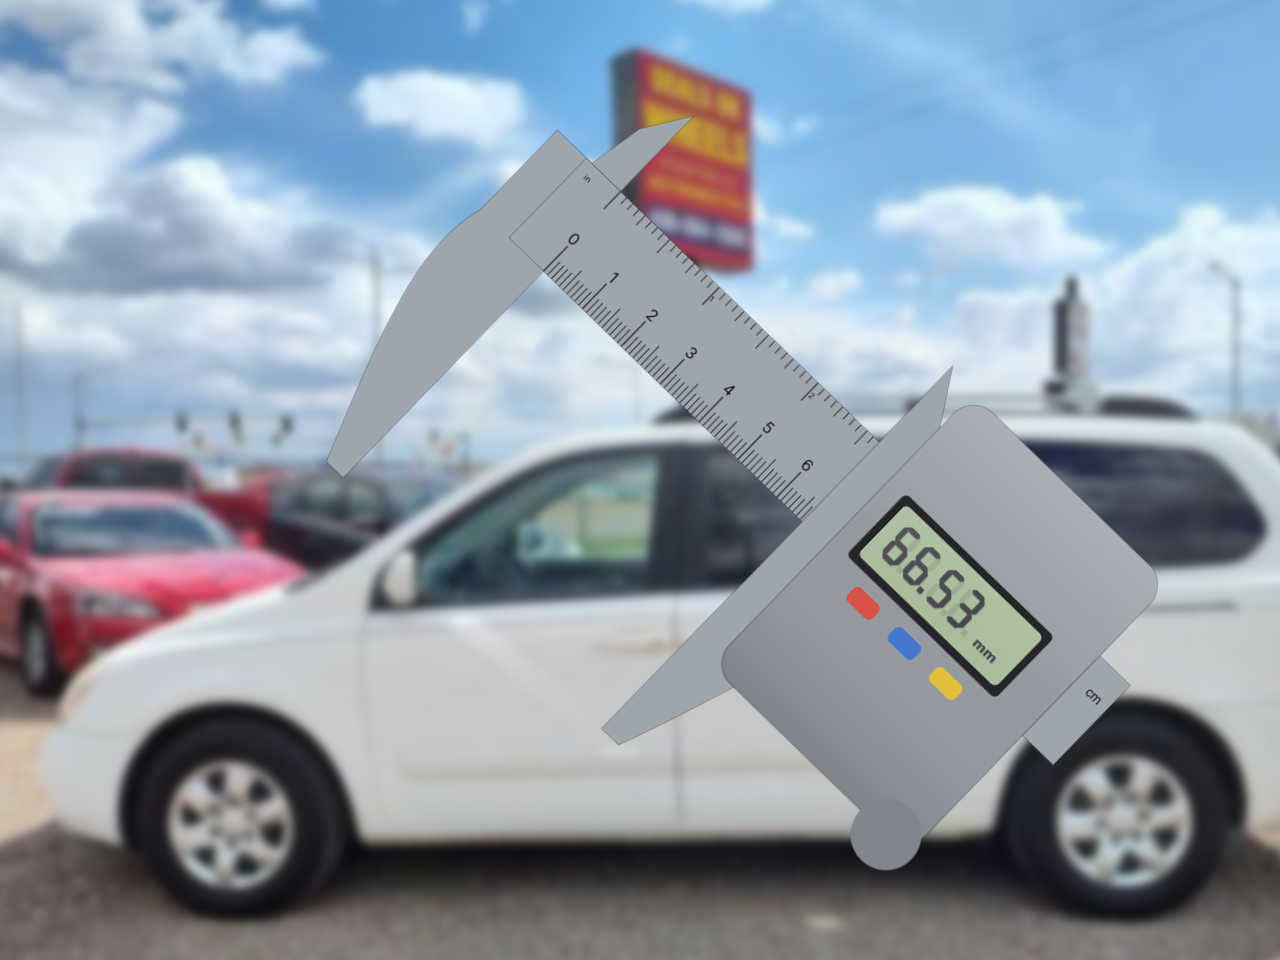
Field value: 66.53 mm
